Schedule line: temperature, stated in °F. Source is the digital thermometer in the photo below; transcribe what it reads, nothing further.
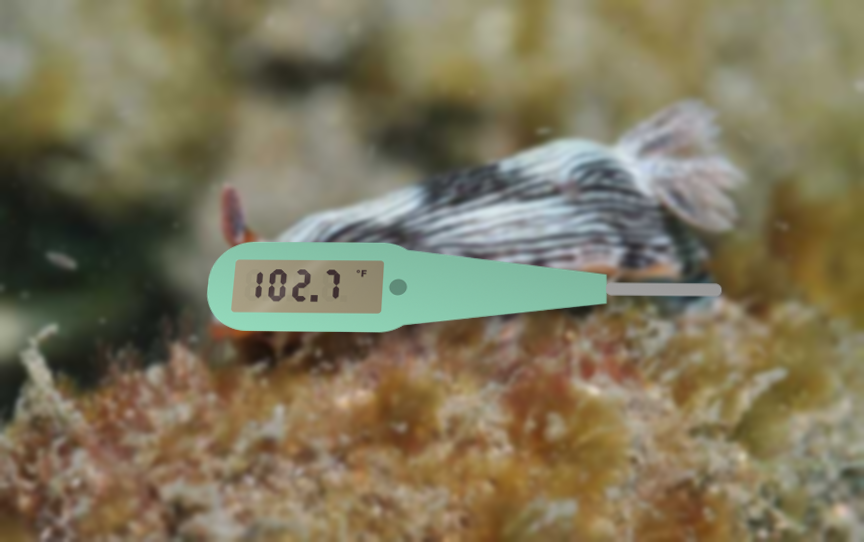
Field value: 102.7 °F
